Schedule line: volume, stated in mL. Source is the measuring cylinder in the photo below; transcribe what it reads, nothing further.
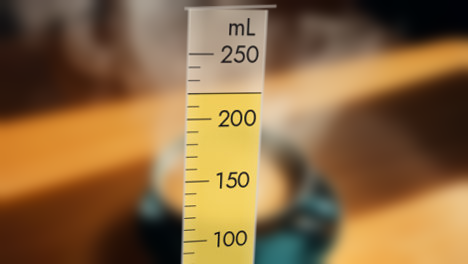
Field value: 220 mL
